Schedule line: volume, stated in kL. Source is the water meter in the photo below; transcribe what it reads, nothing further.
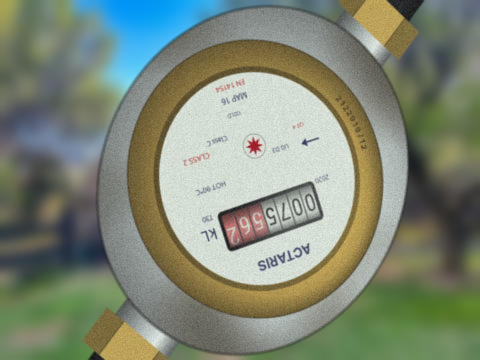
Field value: 75.562 kL
